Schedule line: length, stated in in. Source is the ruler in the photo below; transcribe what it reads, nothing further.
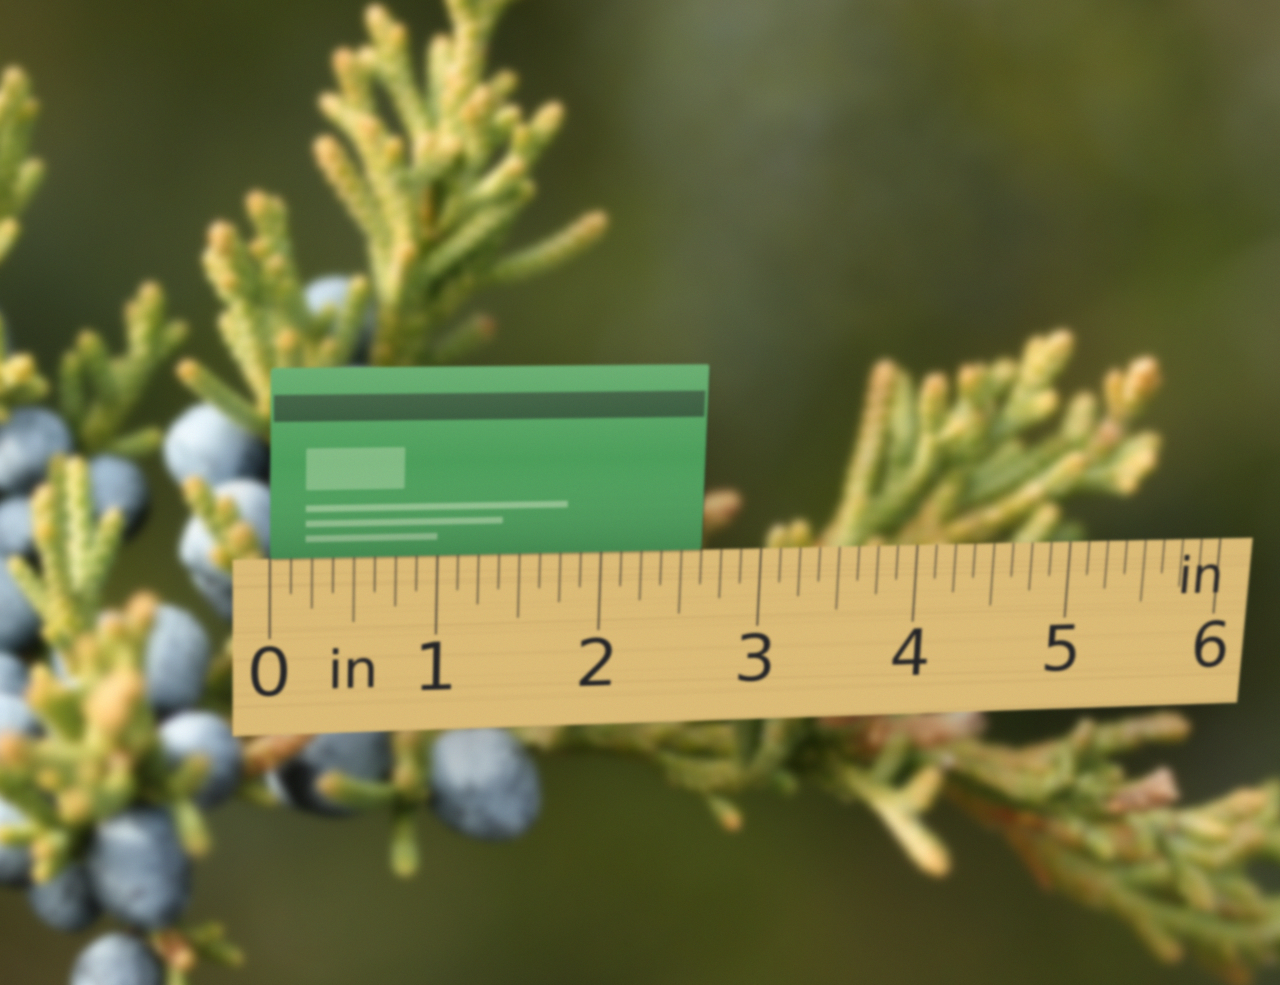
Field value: 2.625 in
